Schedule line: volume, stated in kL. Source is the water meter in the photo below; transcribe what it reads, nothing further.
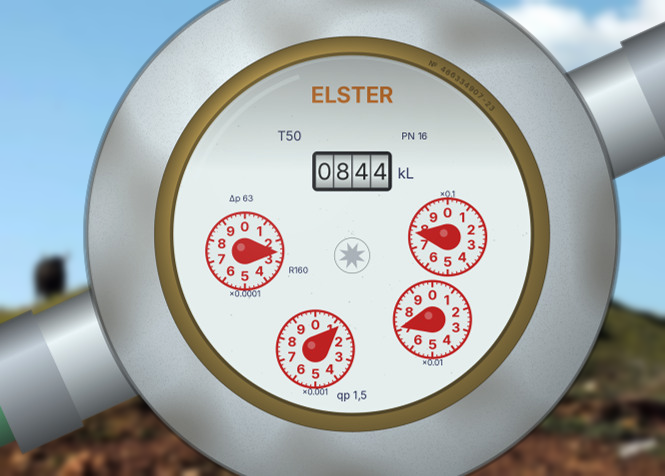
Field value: 844.7712 kL
